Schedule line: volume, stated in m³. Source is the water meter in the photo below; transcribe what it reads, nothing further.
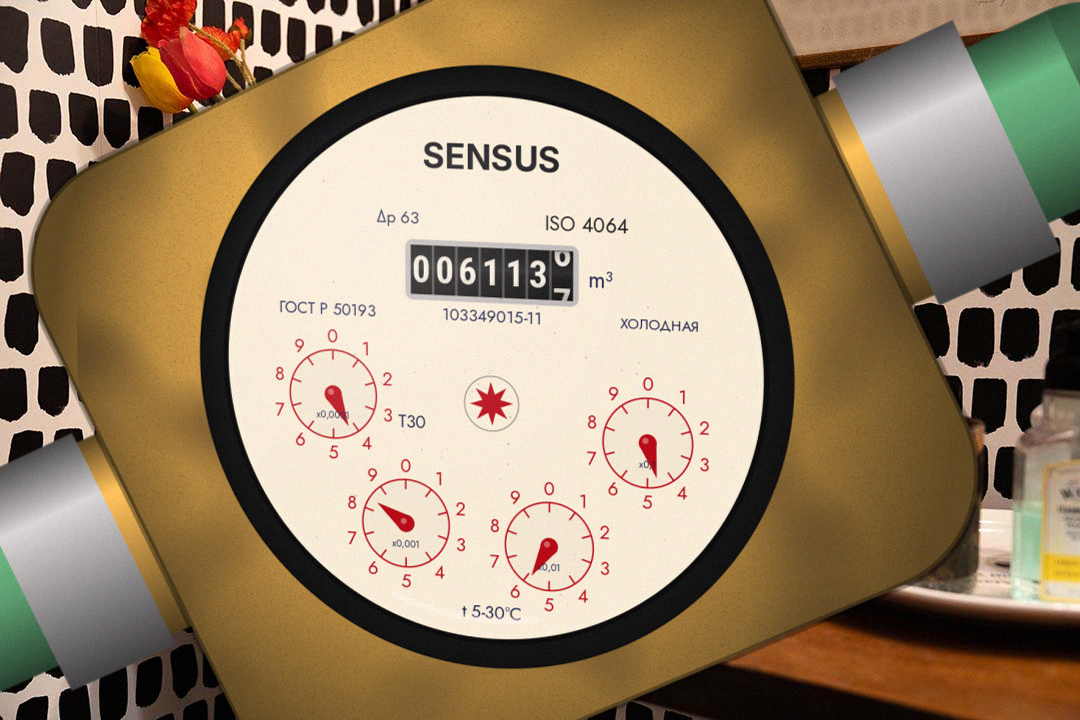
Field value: 61136.4584 m³
